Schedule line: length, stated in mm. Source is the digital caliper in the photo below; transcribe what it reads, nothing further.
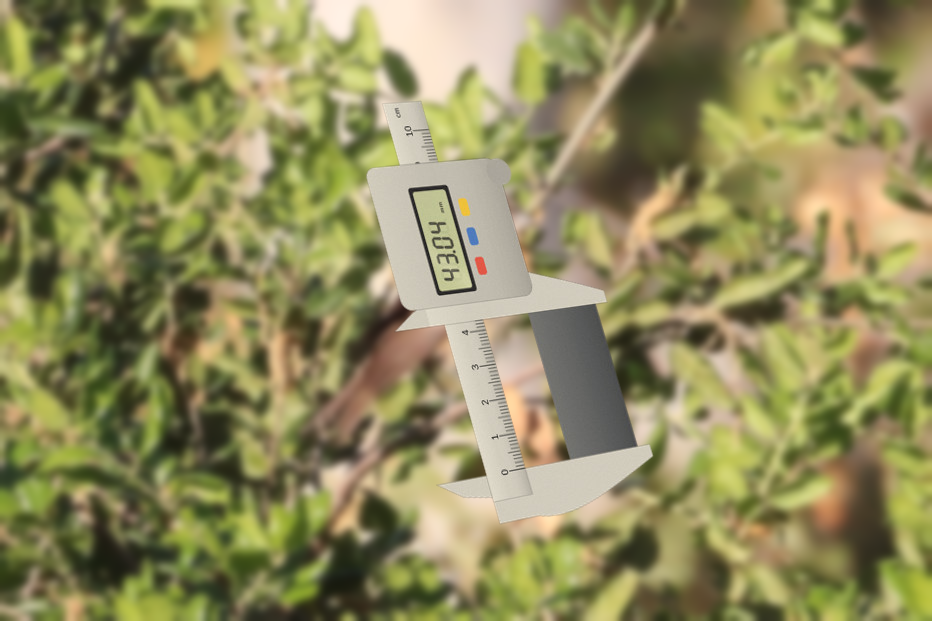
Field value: 43.04 mm
